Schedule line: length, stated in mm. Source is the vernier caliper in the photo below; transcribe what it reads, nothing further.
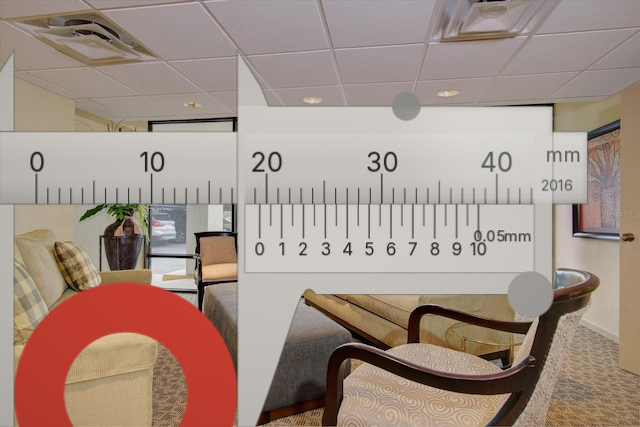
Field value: 19.4 mm
